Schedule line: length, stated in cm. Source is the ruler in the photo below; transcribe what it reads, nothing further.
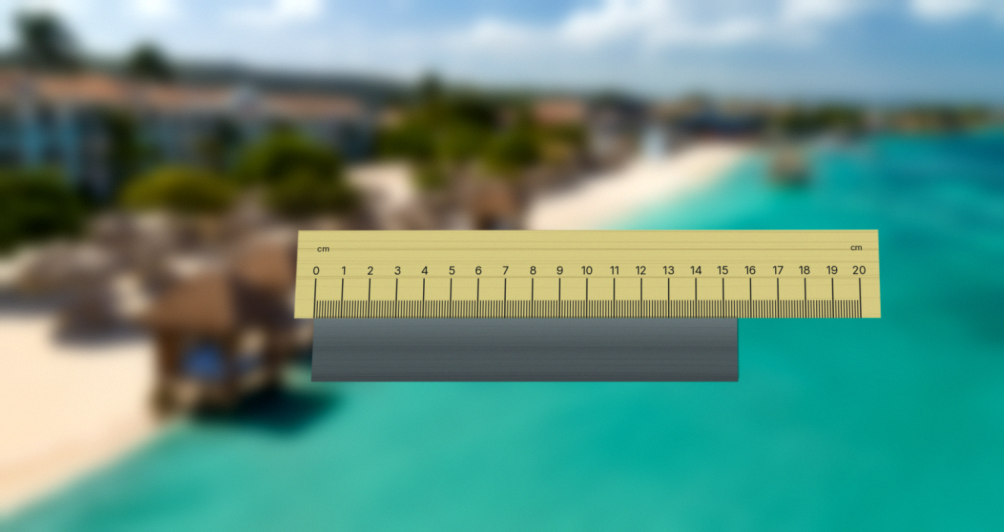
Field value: 15.5 cm
